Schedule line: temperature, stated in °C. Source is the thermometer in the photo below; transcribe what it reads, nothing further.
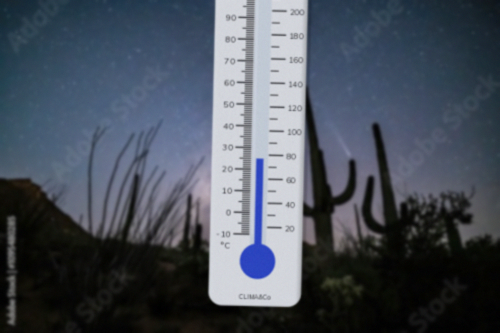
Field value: 25 °C
